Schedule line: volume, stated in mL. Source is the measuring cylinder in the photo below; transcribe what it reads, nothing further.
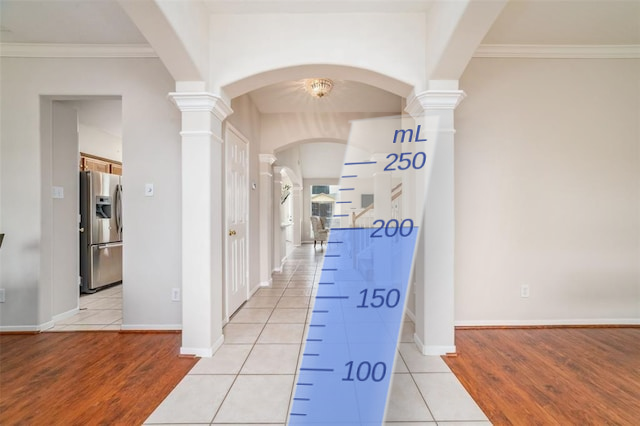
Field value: 200 mL
